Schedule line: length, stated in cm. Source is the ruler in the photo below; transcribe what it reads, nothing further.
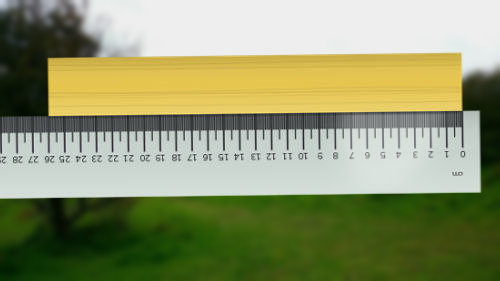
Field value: 26 cm
